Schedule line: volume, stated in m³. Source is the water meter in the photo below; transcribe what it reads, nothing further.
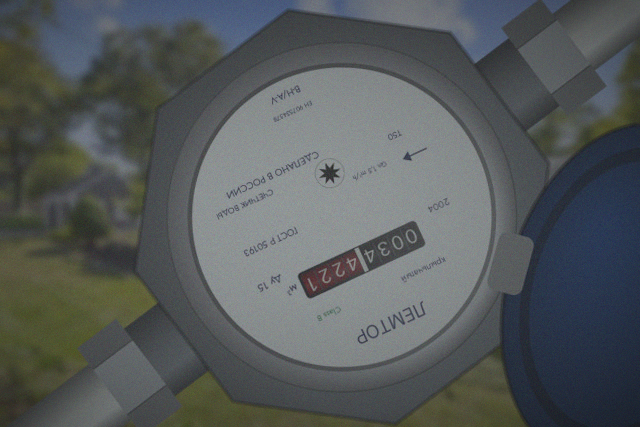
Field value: 34.4221 m³
